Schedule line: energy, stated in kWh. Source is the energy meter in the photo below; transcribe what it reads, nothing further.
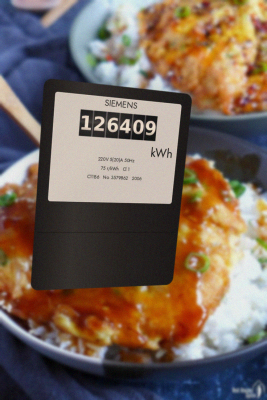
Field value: 126409 kWh
